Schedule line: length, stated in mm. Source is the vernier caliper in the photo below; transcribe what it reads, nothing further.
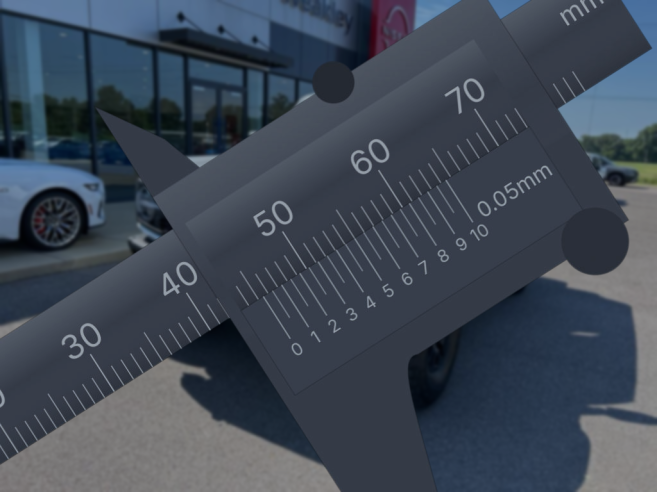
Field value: 45.5 mm
